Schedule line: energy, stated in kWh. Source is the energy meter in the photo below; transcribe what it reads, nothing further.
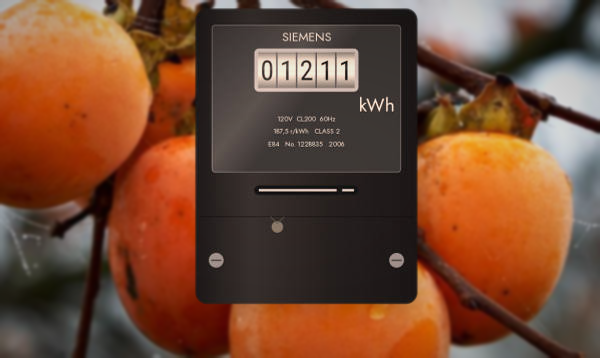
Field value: 1211 kWh
